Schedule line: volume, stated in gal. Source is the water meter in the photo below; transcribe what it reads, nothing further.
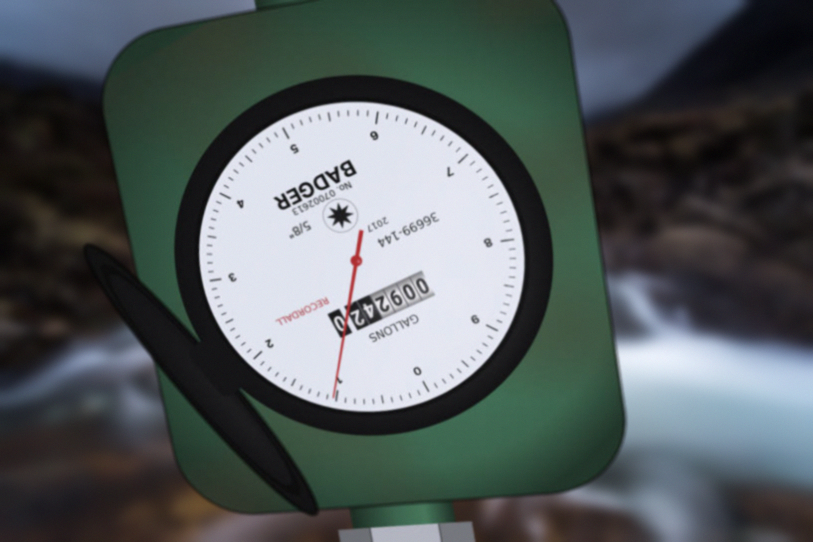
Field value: 92421.0 gal
